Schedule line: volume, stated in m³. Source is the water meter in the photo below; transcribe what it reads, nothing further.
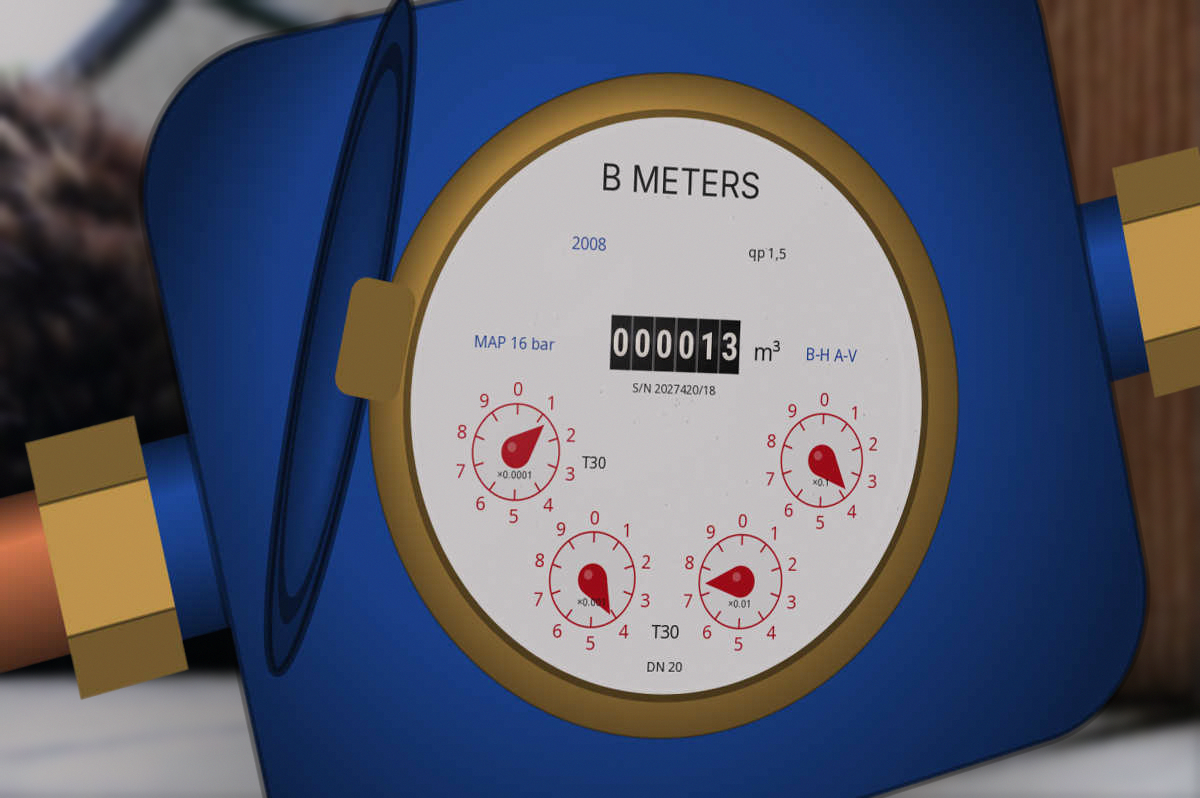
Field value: 13.3741 m³
